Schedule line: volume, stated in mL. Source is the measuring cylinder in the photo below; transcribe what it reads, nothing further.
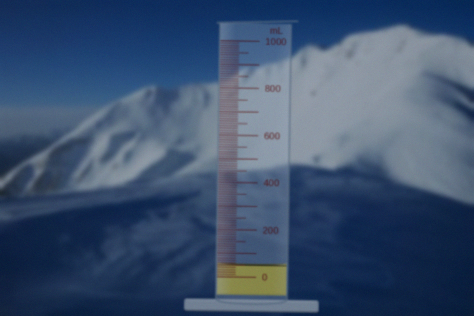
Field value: 50 mL
